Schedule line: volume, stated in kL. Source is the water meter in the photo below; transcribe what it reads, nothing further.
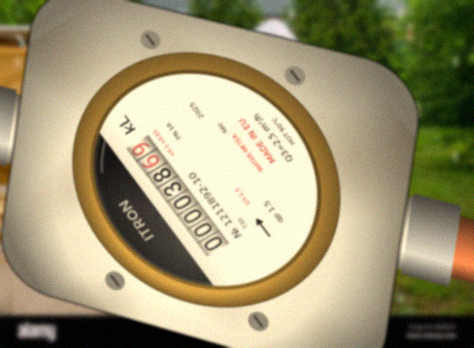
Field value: 38.69 kL
